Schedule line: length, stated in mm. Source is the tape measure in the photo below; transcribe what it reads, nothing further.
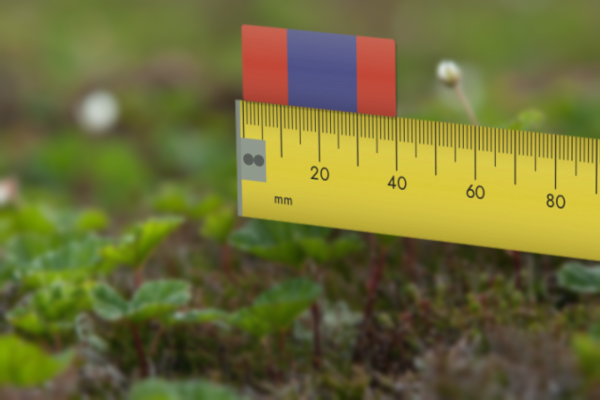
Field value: 40 mm
